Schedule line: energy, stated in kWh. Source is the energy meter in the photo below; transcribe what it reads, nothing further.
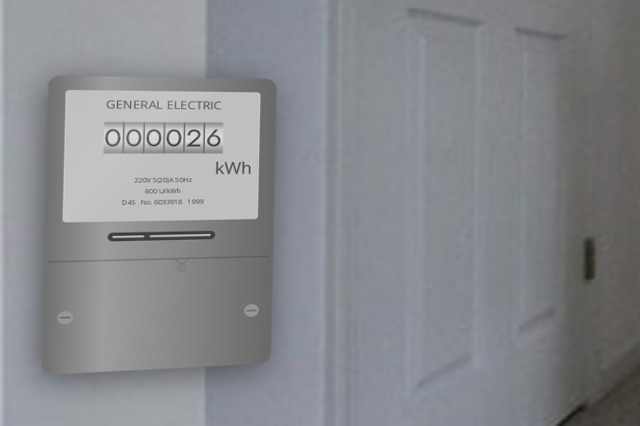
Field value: 26 kWh
